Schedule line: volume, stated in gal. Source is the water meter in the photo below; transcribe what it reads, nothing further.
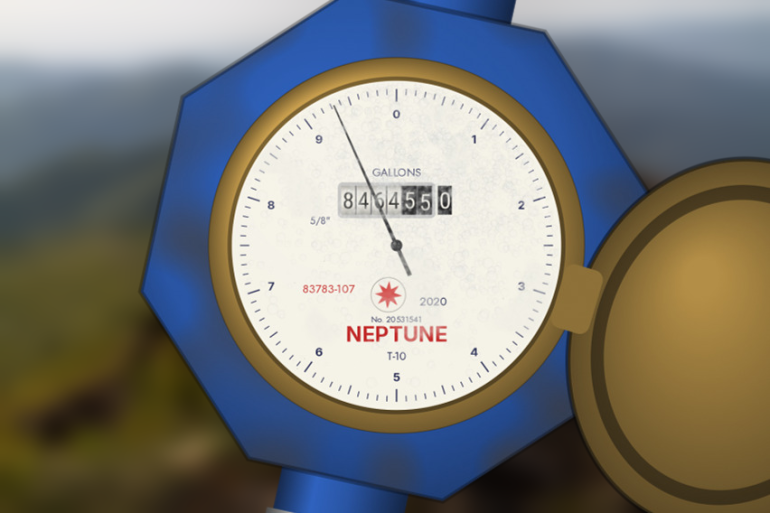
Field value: 8464549.3 gal
